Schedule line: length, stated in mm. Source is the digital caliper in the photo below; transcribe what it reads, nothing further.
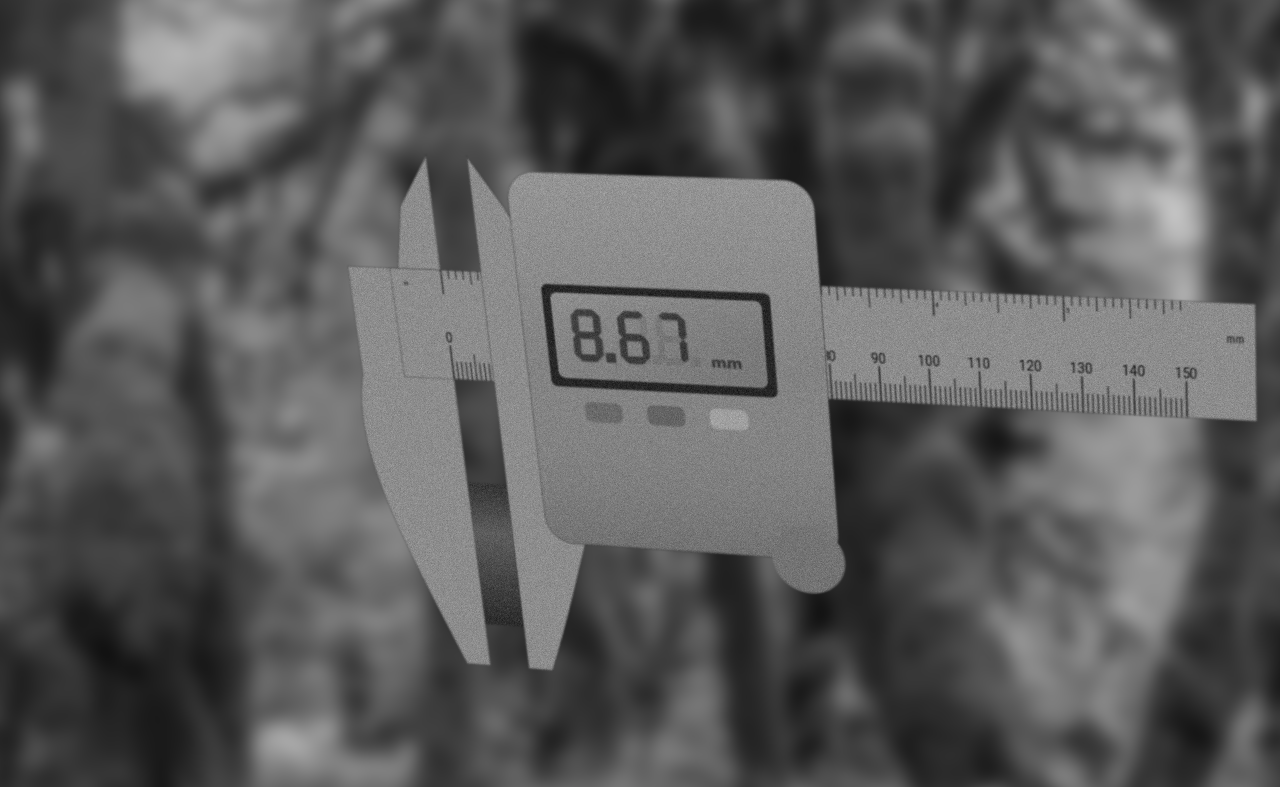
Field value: 8.67 mm
